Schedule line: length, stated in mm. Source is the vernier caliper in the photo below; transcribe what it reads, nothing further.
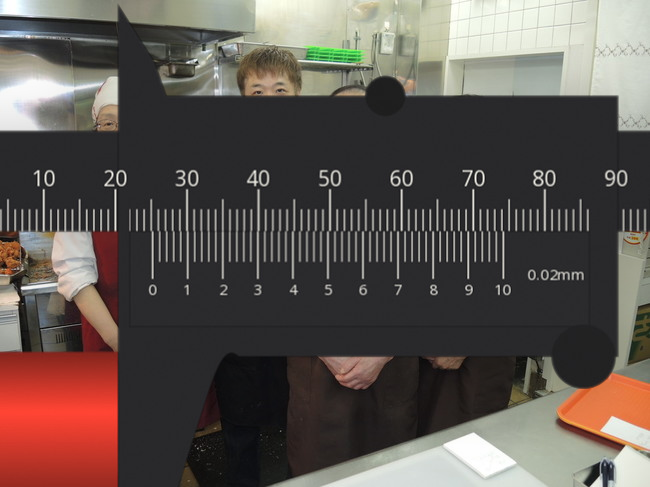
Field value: 25.2 mm
